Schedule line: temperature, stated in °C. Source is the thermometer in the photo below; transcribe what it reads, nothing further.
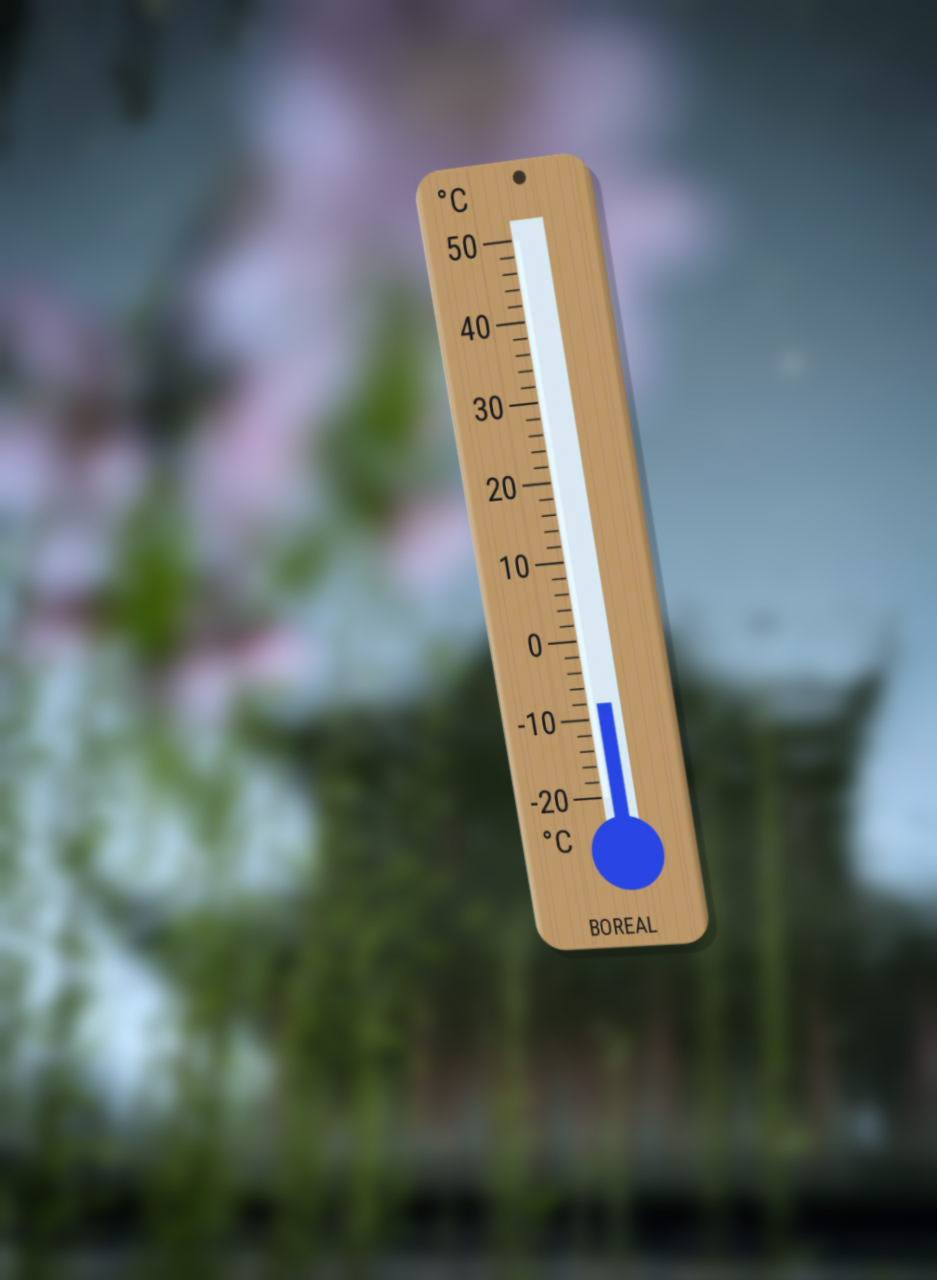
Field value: -8 °C
